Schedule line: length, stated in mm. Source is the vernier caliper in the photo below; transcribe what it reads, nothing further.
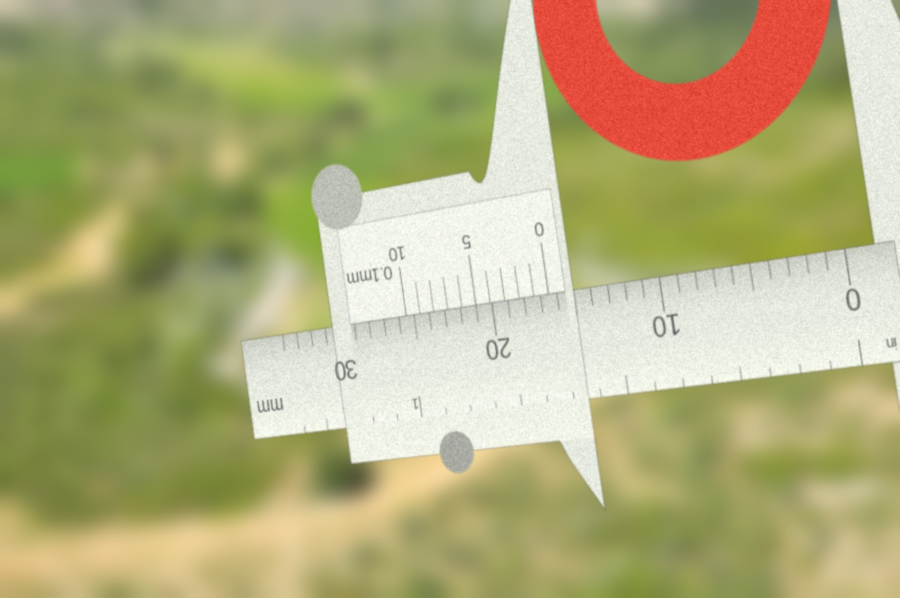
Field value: 16.5 mm
